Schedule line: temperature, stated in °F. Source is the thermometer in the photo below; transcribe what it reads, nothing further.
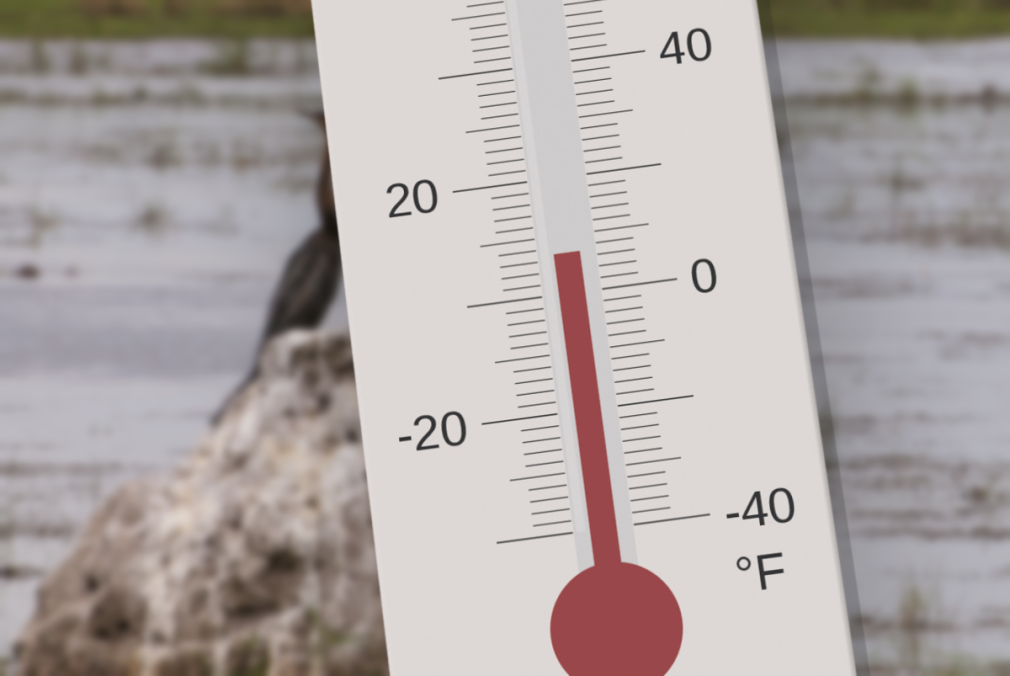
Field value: 7 °F
